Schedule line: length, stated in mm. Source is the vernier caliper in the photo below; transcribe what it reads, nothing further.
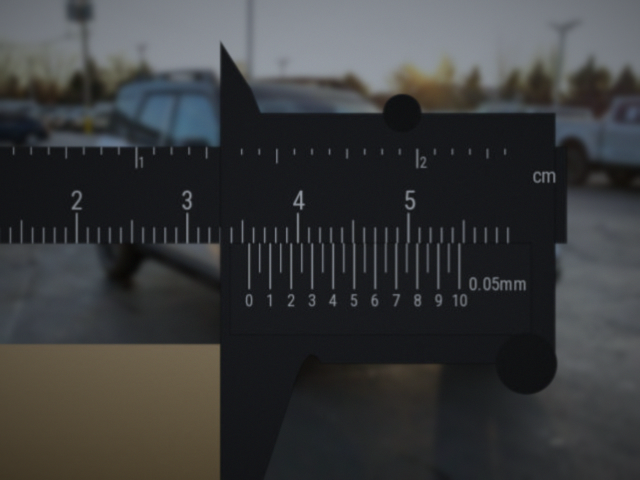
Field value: 35.6 mm
